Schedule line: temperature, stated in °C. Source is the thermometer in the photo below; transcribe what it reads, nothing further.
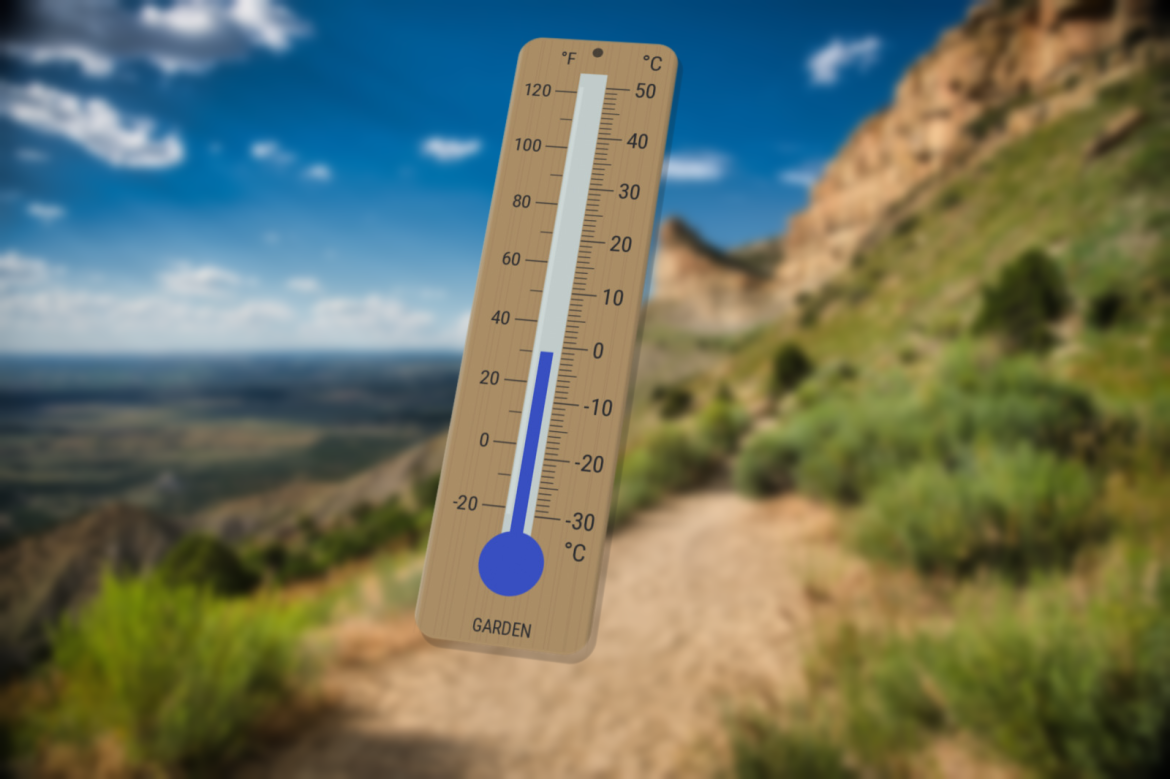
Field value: -1 °C
